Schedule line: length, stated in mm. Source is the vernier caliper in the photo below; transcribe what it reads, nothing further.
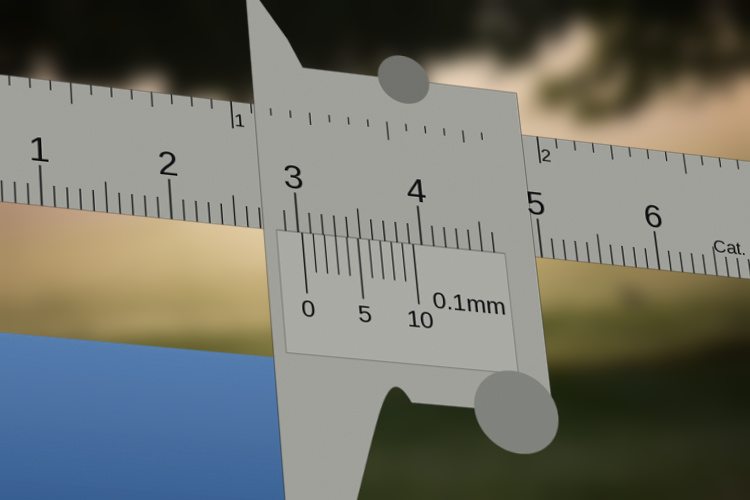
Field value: 30.3 mm
